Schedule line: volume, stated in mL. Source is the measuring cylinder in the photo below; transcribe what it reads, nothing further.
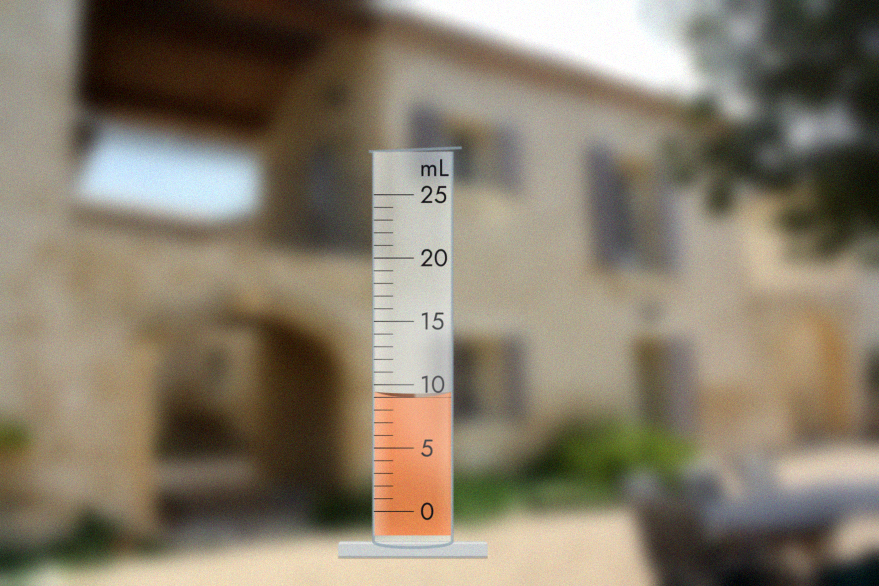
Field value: 9 mL
